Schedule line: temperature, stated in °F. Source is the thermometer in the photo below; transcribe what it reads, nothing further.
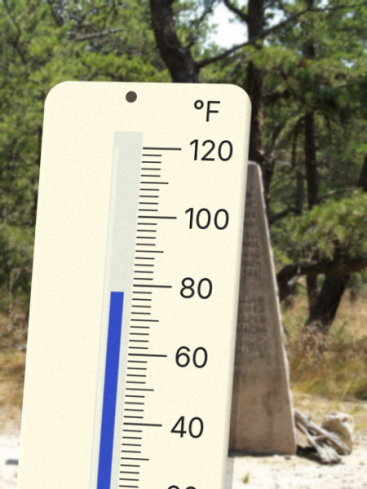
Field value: 78 °F
